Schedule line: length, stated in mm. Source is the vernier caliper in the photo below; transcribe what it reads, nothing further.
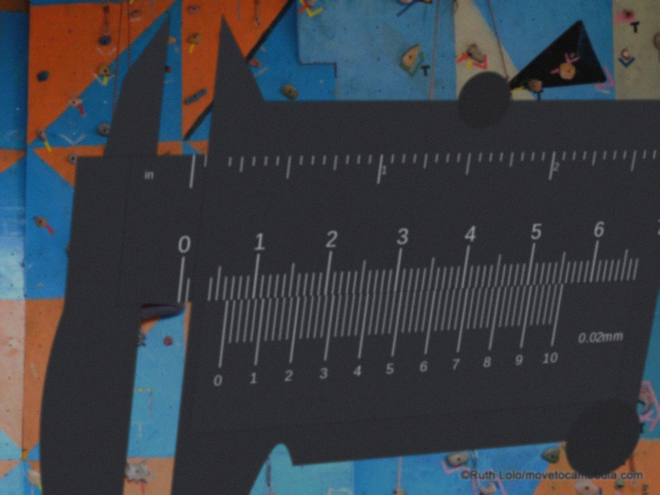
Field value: 6.5 mm
